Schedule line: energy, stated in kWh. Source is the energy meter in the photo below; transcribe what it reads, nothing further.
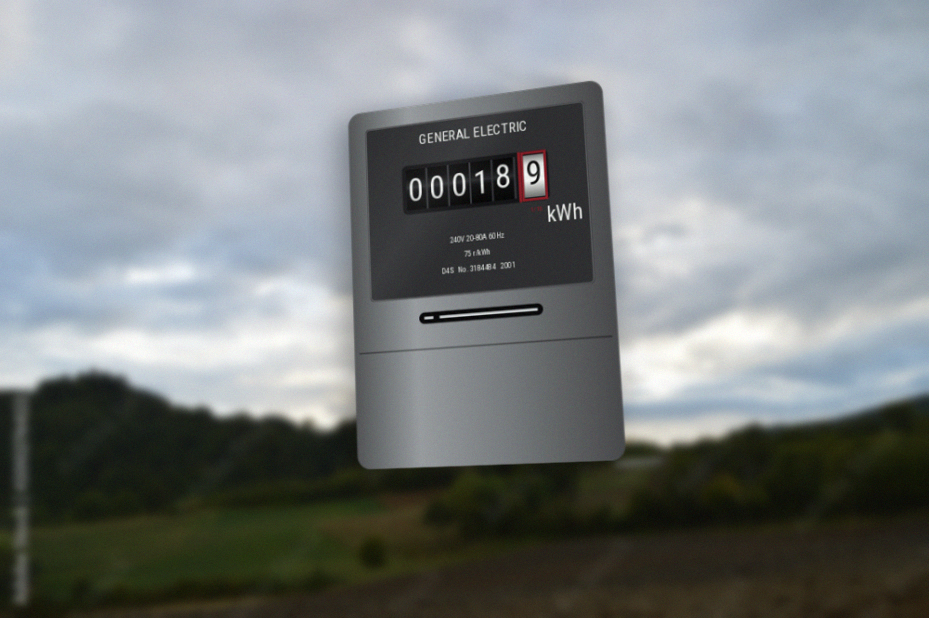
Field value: 18.9 kWh
